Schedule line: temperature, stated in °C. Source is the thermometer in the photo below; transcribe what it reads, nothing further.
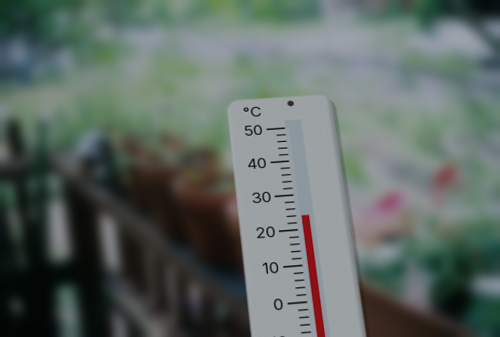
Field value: 24 °C
